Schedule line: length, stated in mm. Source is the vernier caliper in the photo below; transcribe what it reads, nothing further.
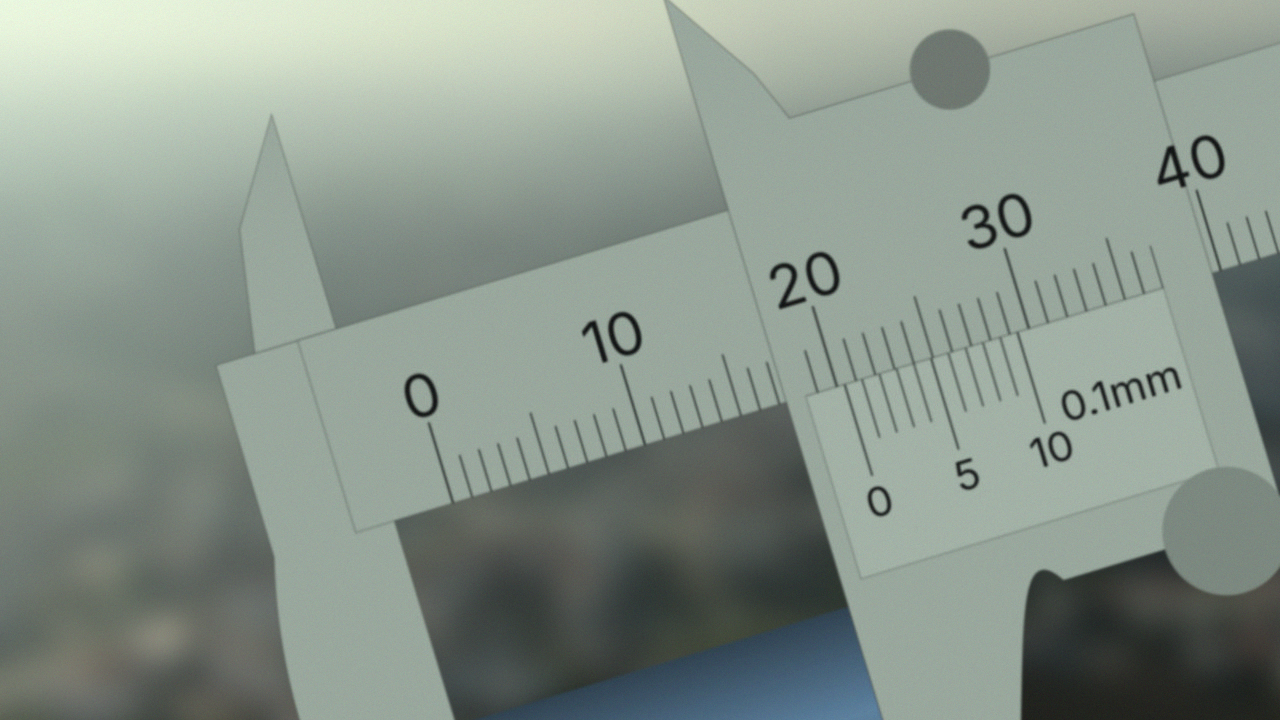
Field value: 20.4 mm
